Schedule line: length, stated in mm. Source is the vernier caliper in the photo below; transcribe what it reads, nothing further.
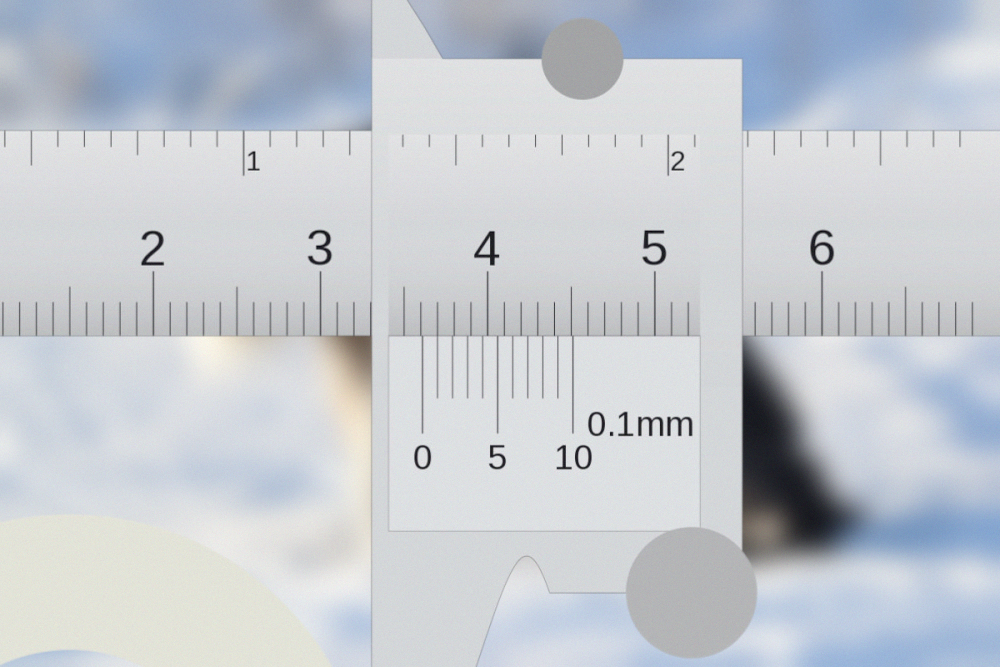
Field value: 36.1 mm
